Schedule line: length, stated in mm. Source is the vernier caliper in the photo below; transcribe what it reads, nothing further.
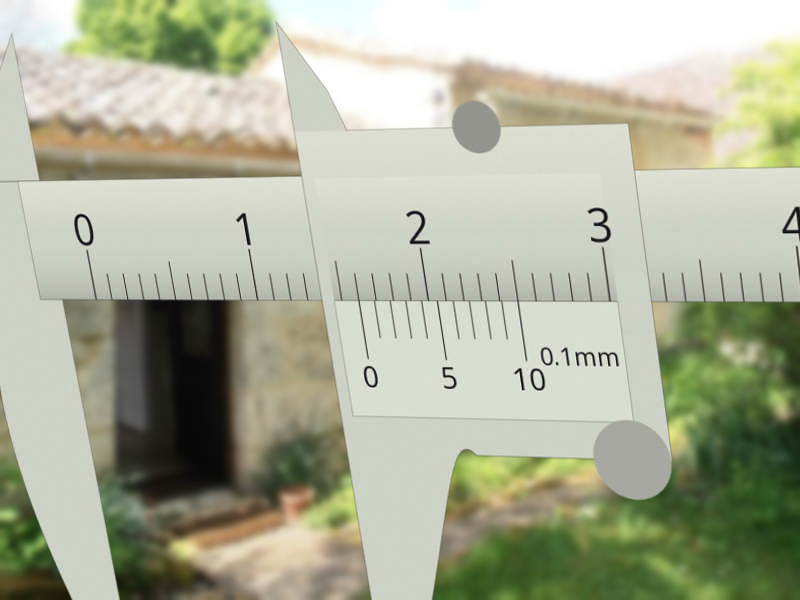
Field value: 16.0 mm
